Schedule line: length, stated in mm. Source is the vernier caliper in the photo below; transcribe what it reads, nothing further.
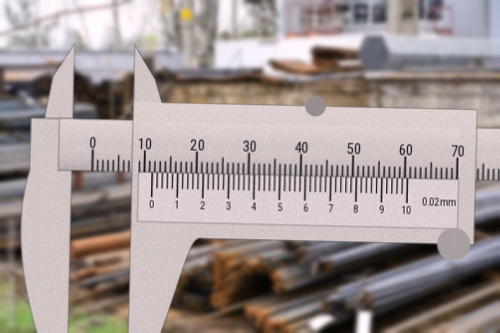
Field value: 11.5 mm
